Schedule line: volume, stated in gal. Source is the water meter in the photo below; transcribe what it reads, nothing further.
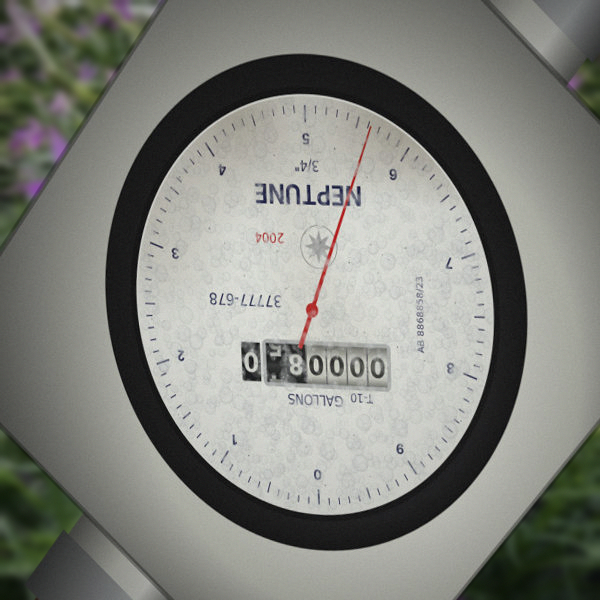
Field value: 845.6 gal
